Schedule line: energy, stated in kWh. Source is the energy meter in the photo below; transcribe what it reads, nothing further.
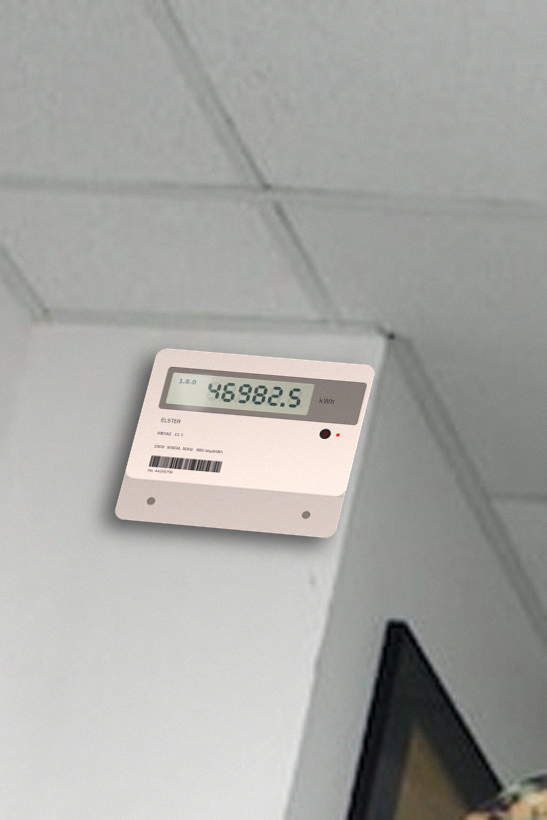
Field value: 46982.5 kWh
